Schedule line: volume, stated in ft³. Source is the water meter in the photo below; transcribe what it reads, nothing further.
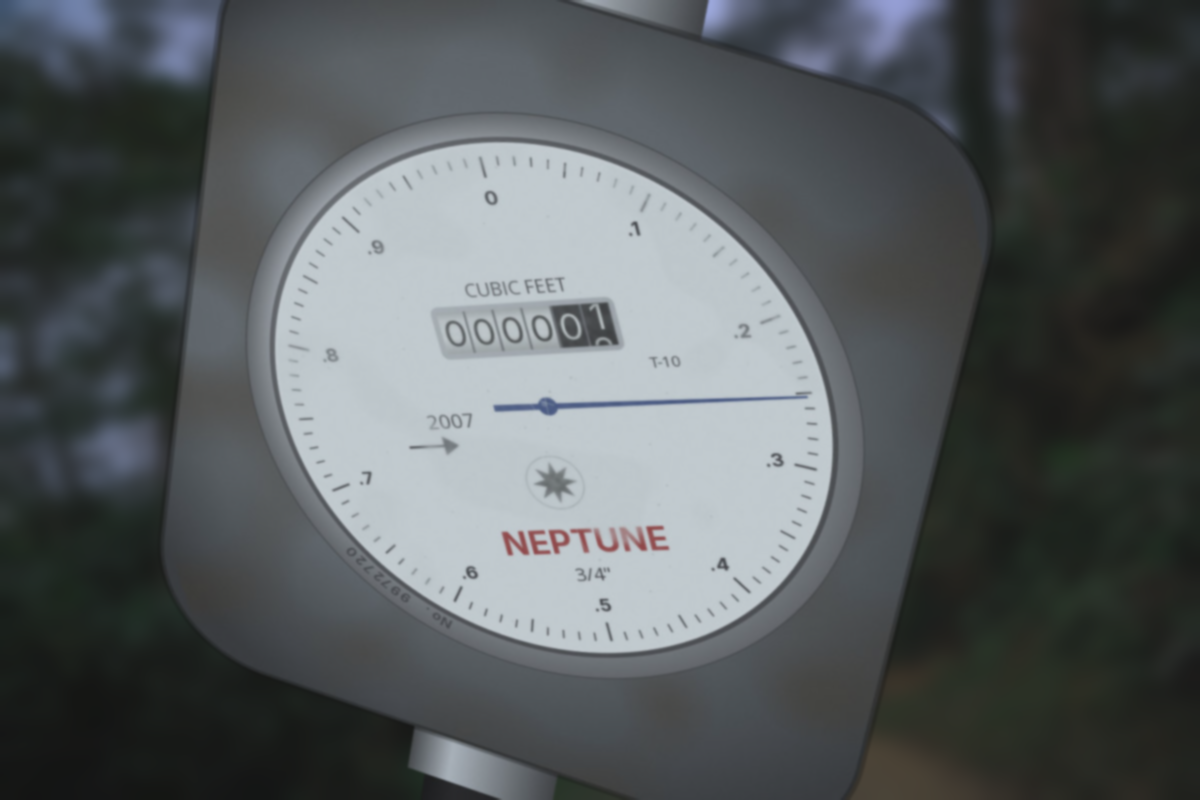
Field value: 1.25 ft³
